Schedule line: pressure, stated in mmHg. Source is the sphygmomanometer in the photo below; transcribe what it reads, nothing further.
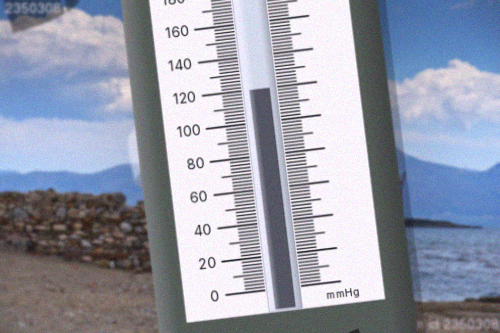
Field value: 120 mmHg
